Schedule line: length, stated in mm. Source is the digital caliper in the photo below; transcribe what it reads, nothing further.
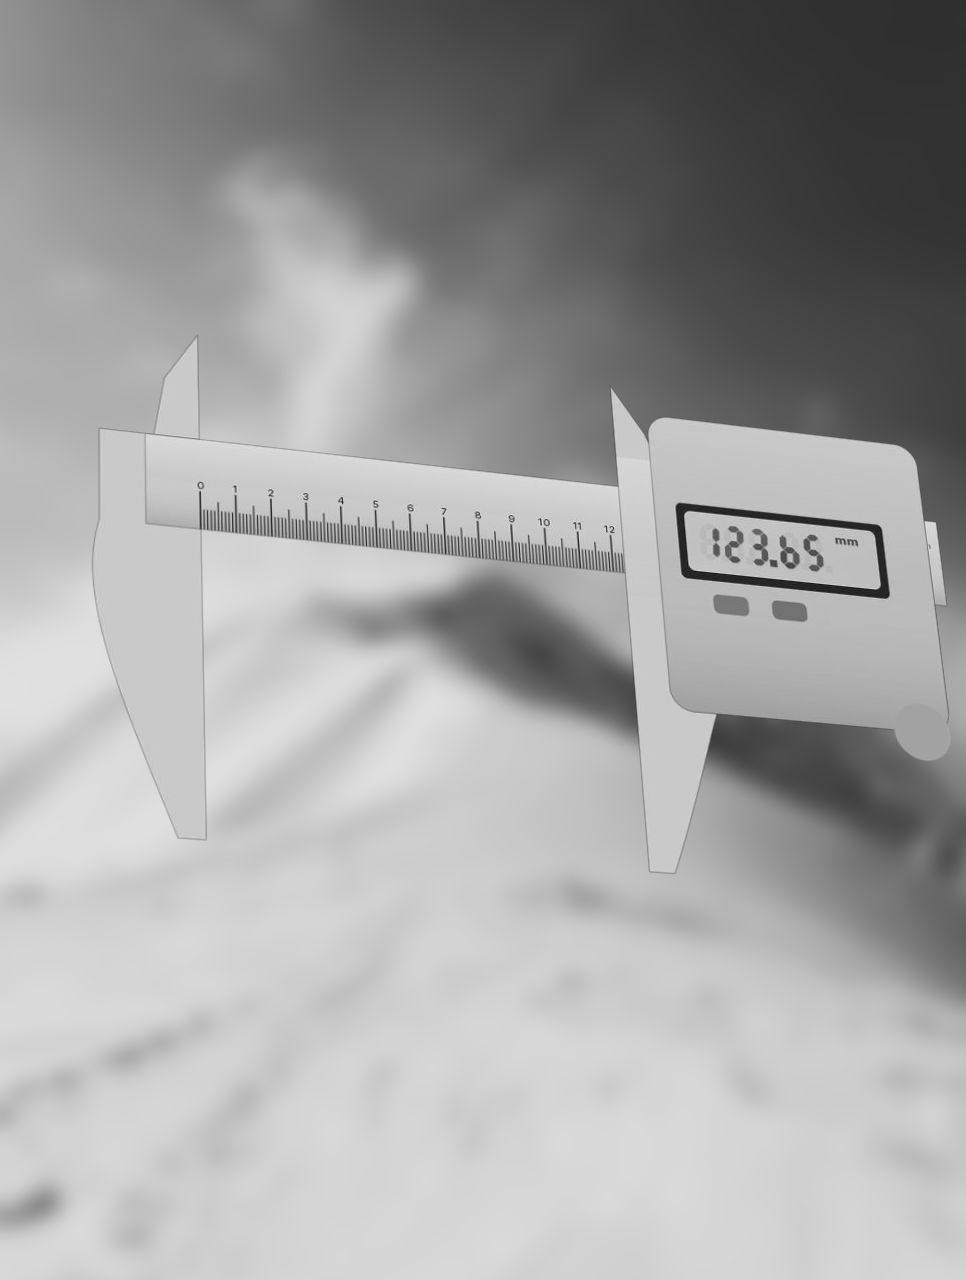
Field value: 123.65 mm
